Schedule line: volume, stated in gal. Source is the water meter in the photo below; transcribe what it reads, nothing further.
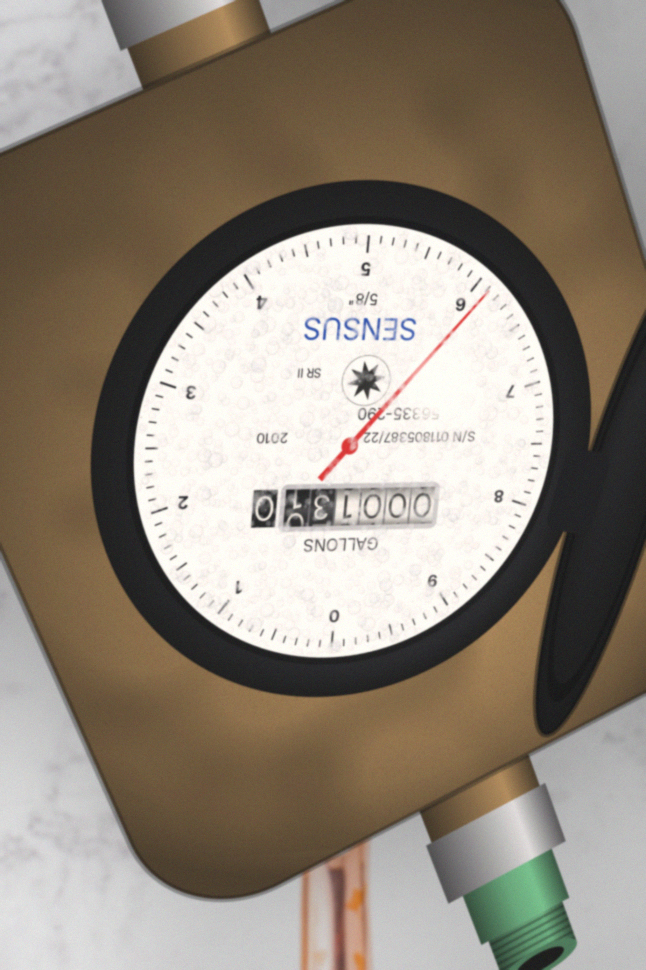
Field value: 1306.1 gal
